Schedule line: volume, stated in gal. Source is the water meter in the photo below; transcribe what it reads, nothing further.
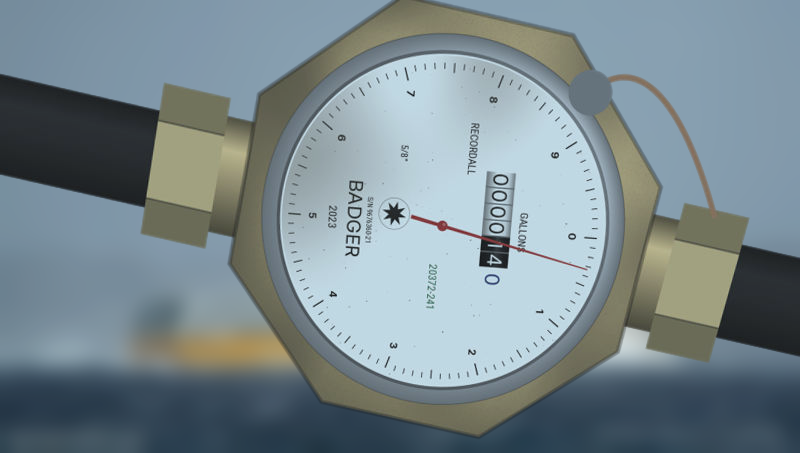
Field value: 140.3 gal
